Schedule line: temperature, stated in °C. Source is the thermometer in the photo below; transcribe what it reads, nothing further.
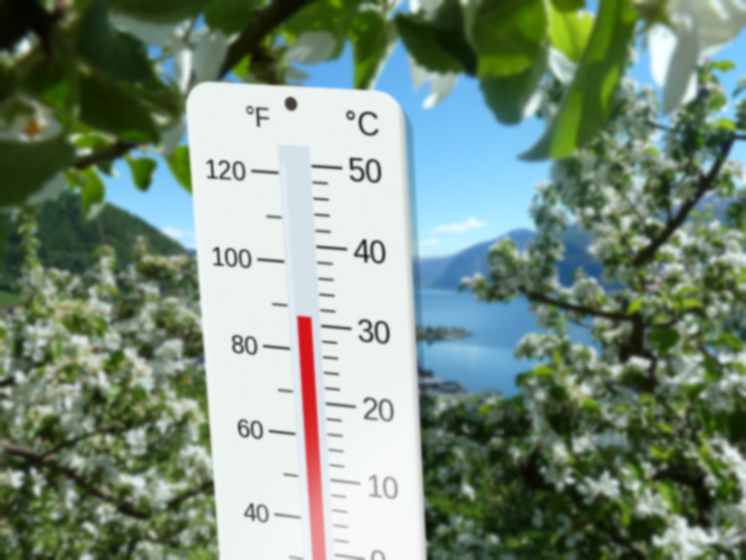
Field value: 31 °C
